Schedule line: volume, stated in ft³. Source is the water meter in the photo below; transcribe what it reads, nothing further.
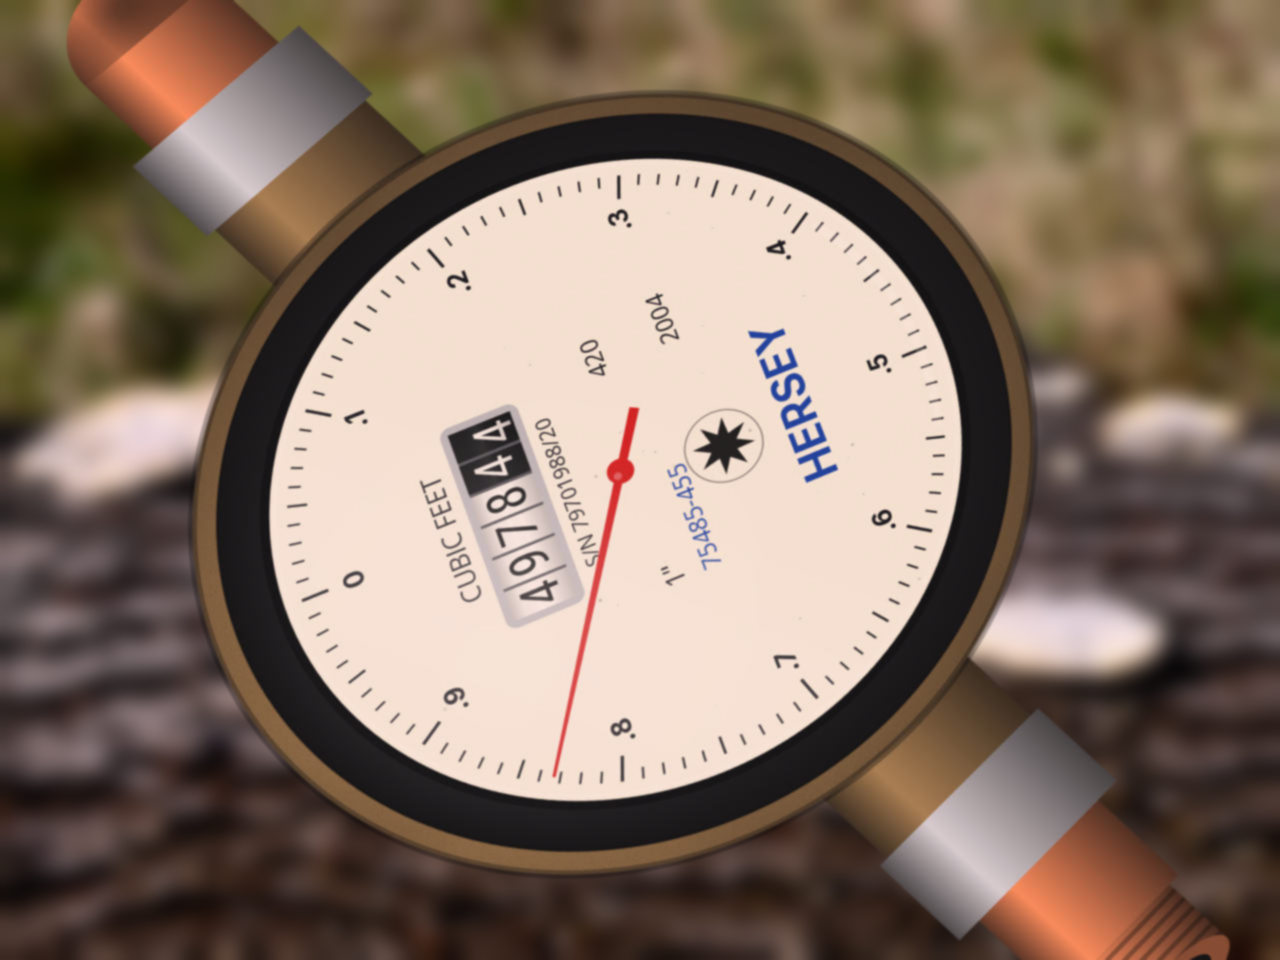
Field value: 497843.83 ft³
